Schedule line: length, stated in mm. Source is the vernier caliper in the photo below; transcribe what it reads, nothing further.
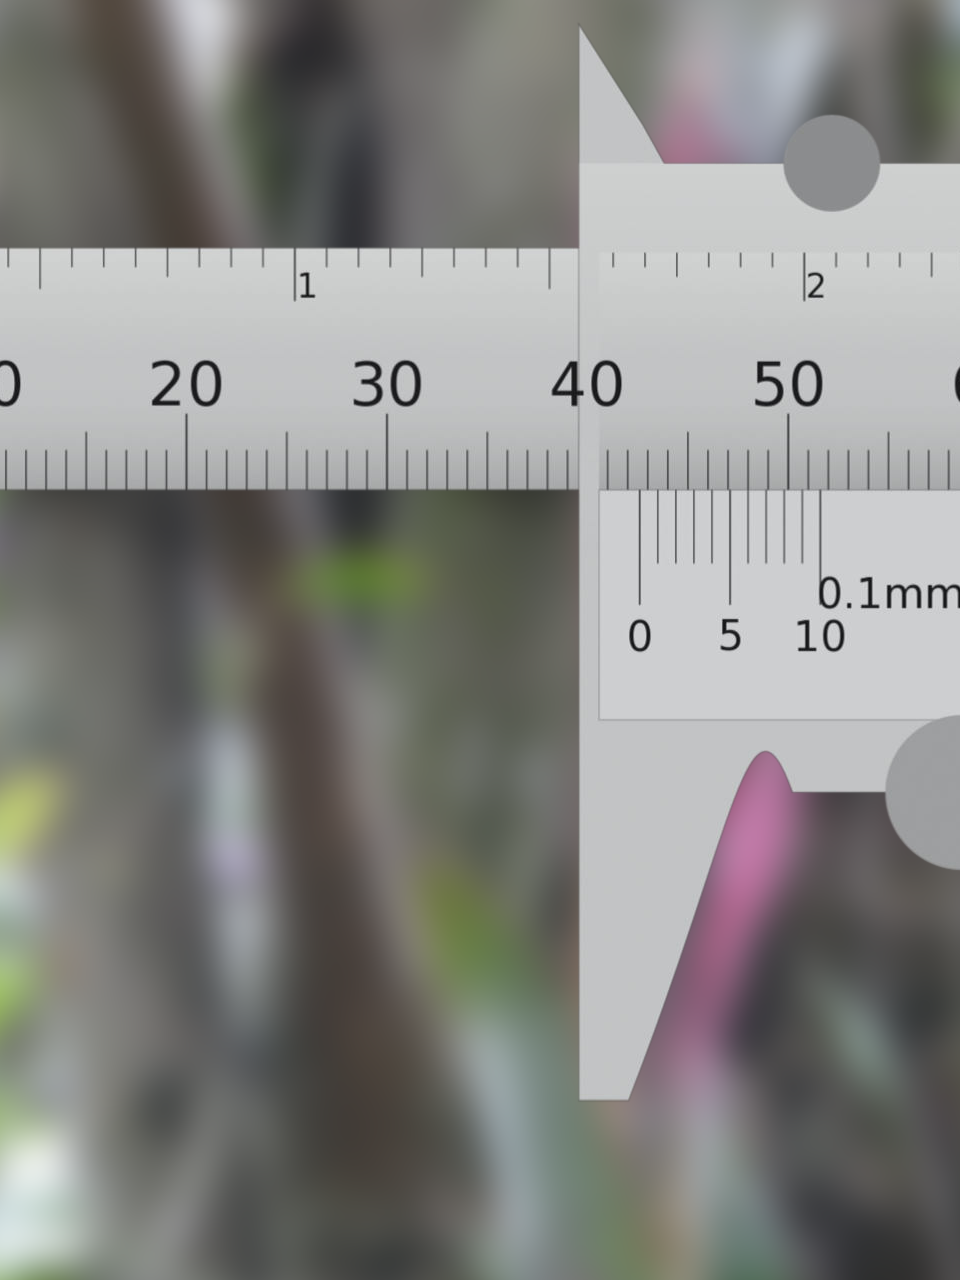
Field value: 42.6 mm
